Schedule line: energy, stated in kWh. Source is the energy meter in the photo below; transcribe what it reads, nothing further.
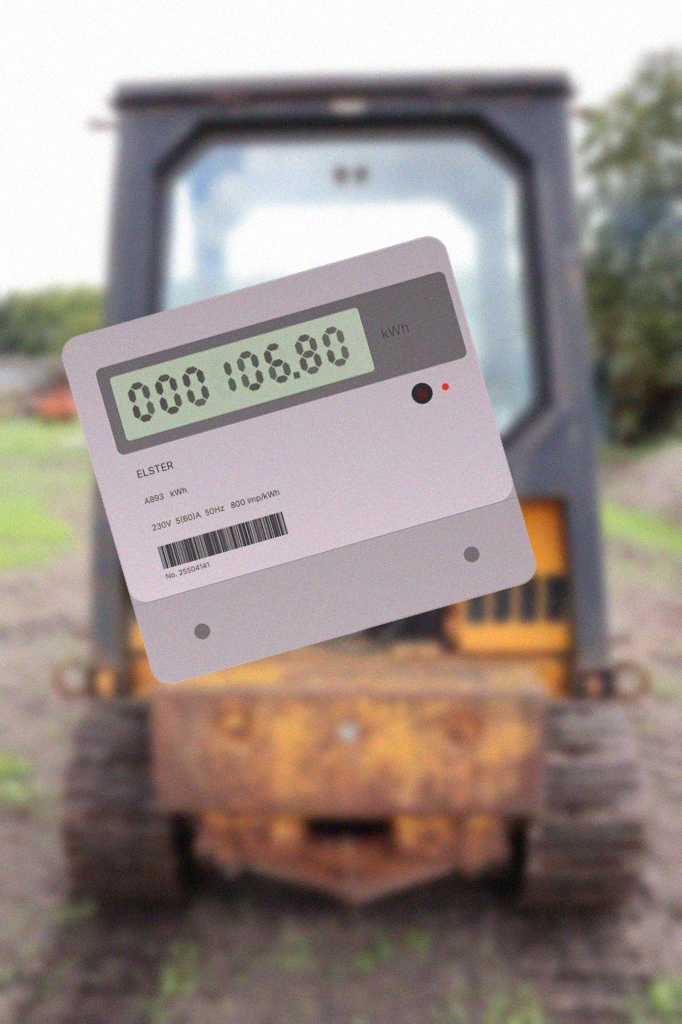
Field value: 106.80 kWh
